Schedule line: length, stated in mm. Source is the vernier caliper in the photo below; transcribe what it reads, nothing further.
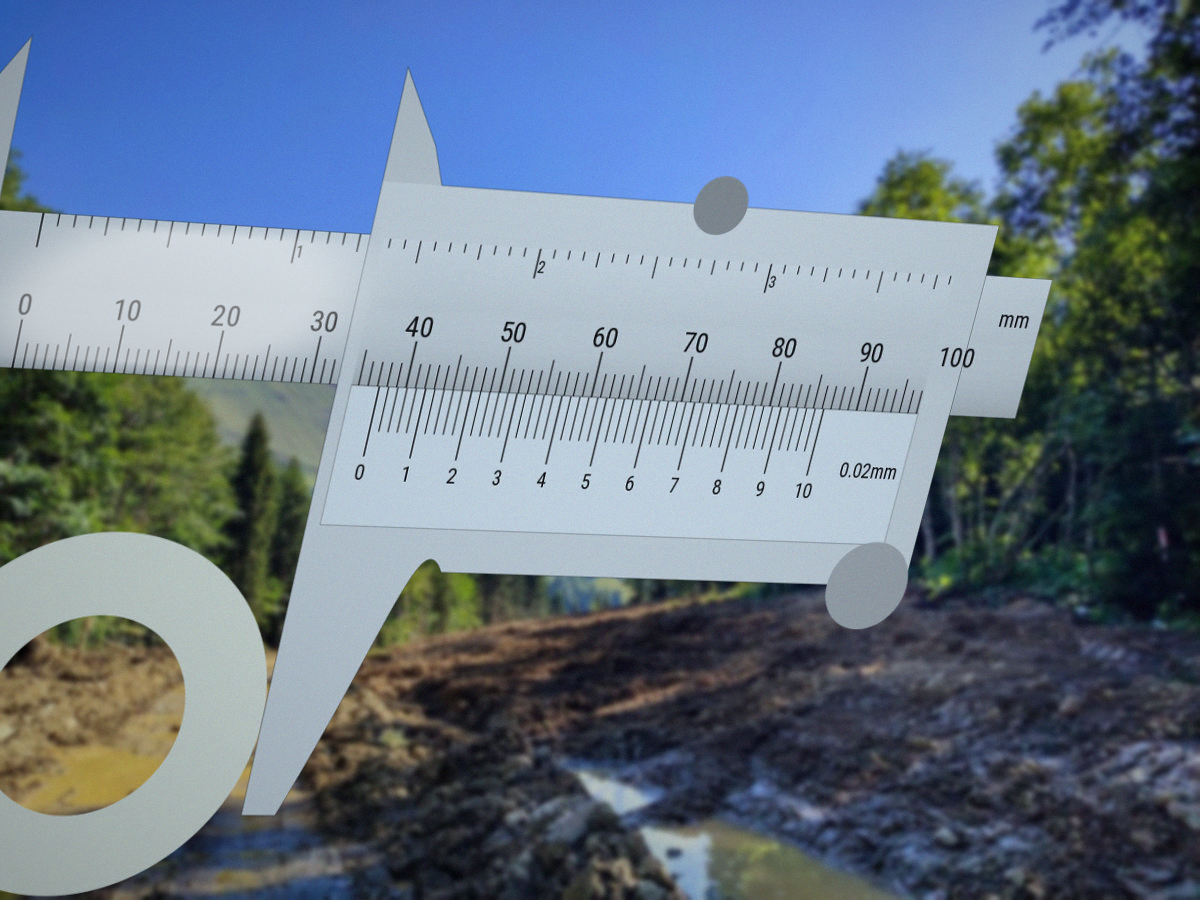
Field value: 37.2 mm
